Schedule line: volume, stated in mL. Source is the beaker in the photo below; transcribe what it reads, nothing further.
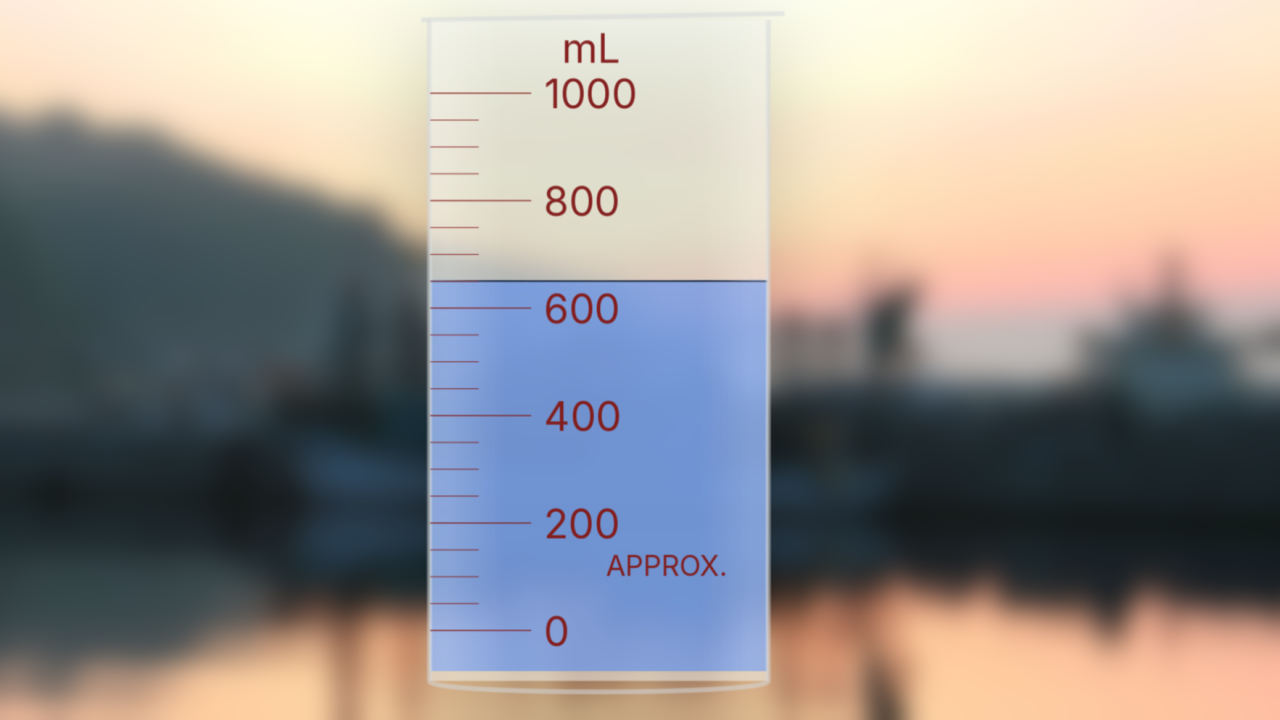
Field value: 650 mL
